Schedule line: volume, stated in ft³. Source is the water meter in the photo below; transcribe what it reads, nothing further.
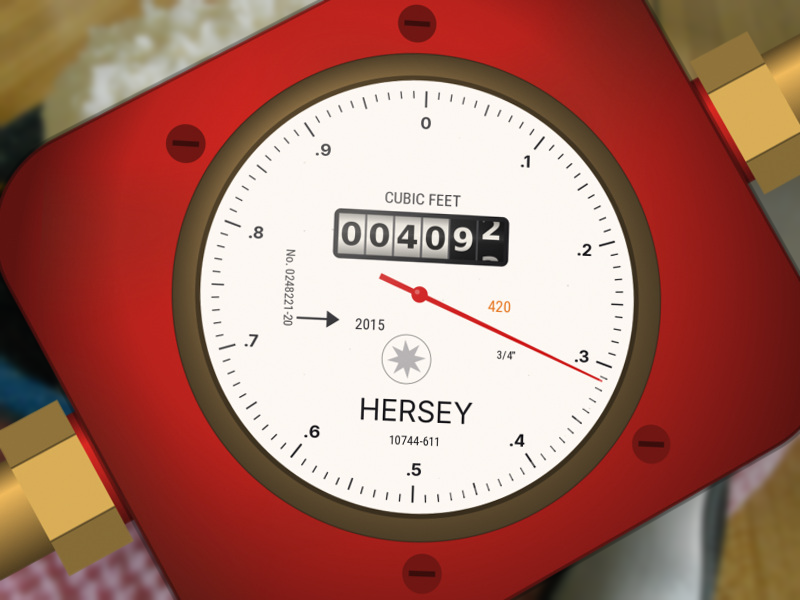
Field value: 4092.31 ft³
